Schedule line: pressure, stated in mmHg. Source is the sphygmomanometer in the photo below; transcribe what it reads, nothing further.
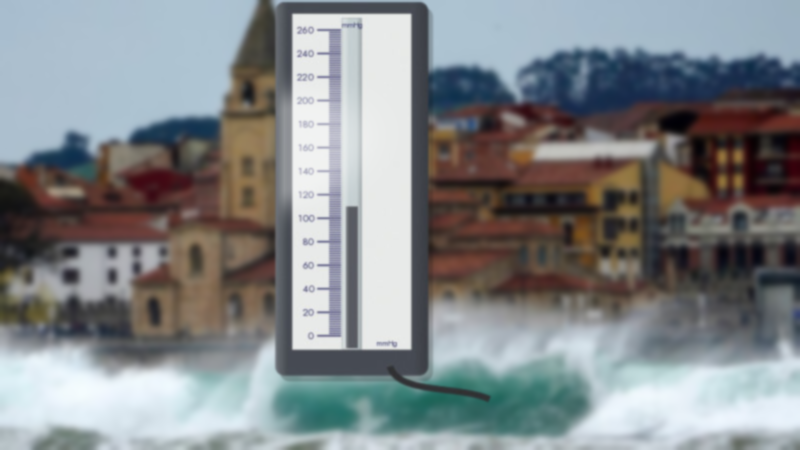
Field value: 110 mmHg
